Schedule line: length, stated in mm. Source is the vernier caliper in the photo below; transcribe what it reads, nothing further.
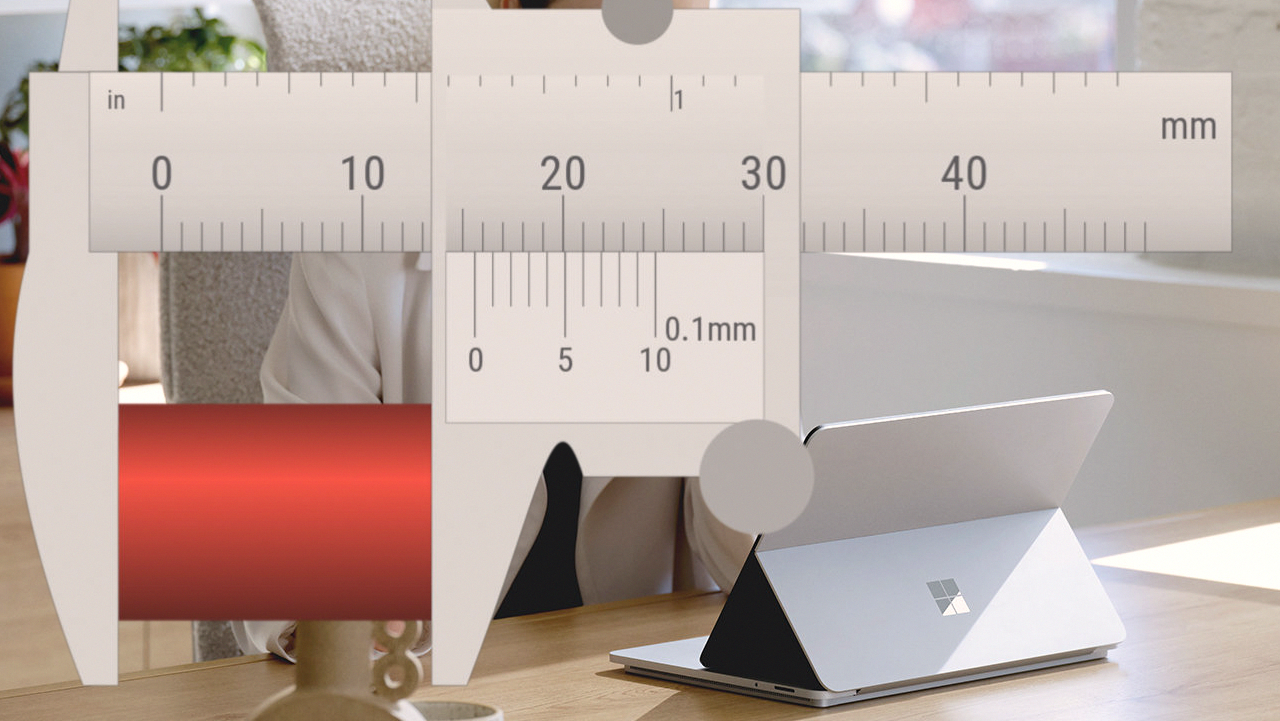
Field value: 15.6 mm
